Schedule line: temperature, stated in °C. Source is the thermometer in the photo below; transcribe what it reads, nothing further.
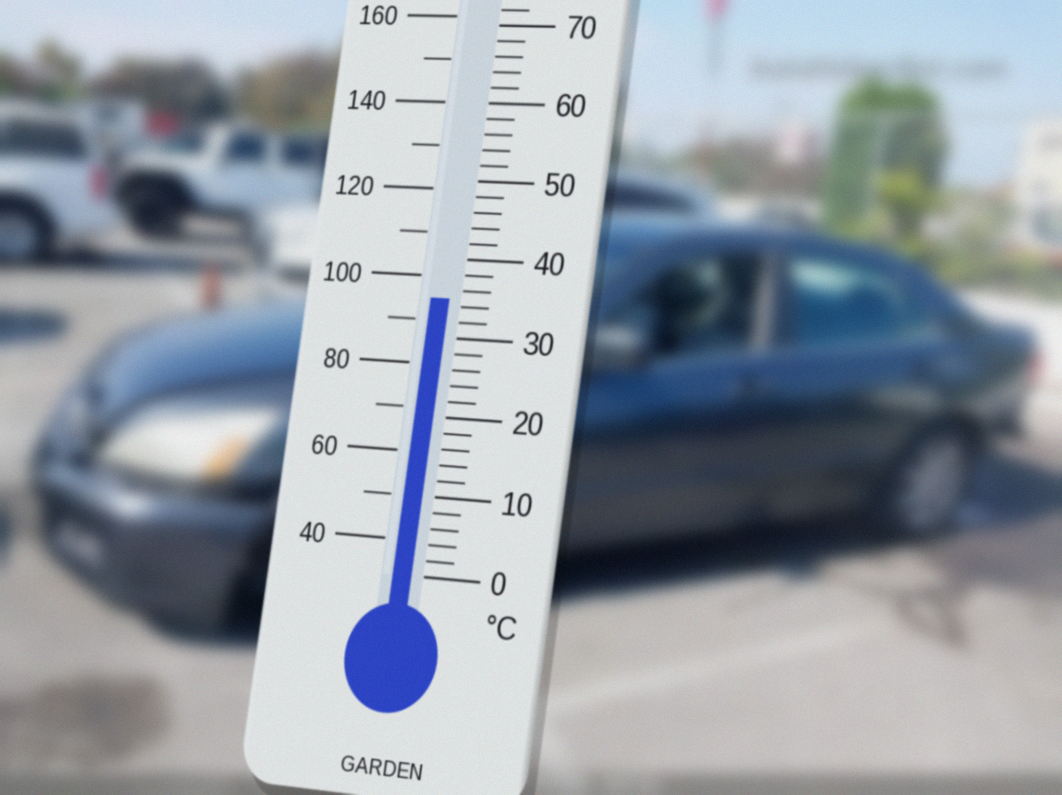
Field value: 35 °C
